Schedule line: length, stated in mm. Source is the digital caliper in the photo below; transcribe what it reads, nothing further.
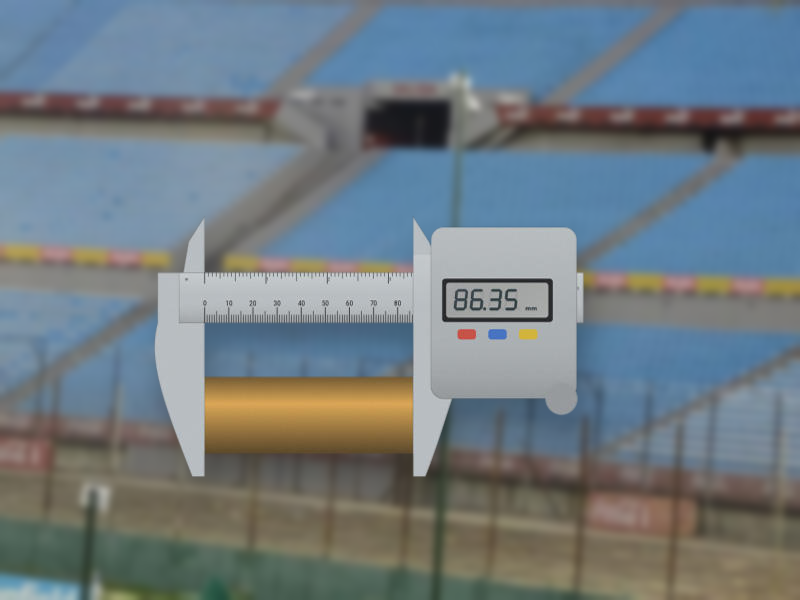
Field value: 86.35 mm
